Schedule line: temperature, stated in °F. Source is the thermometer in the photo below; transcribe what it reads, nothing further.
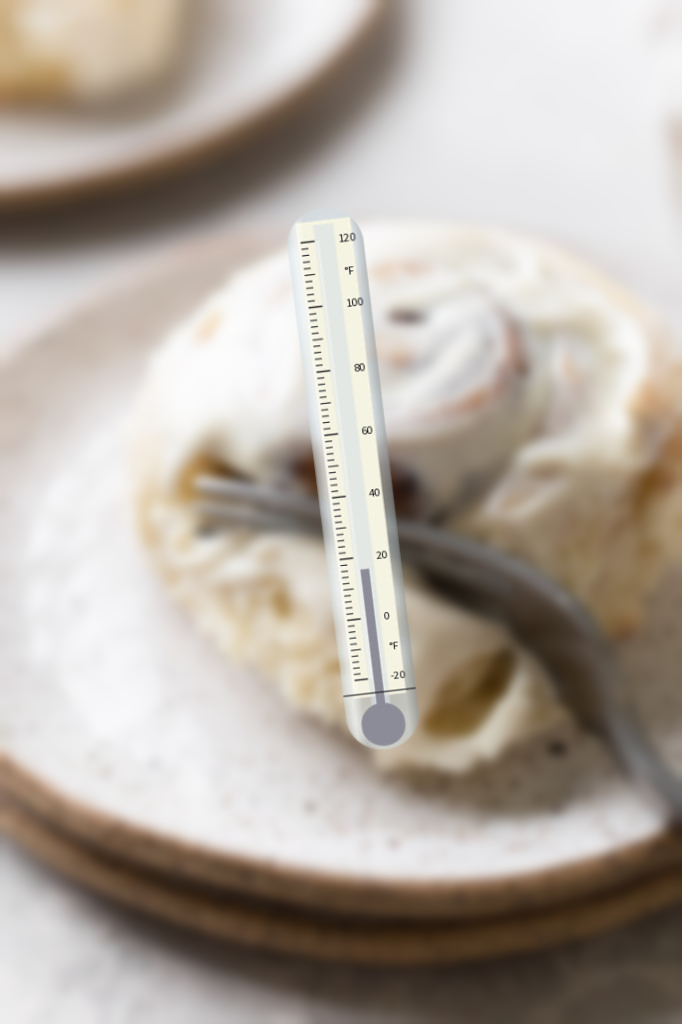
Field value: 16 °F
